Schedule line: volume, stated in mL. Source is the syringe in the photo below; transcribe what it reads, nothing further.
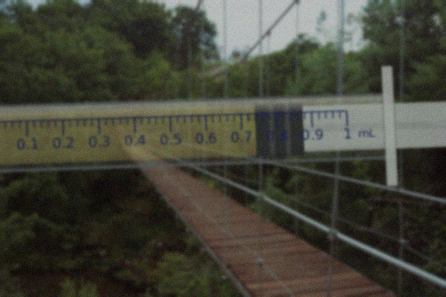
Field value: 0.74 mL
